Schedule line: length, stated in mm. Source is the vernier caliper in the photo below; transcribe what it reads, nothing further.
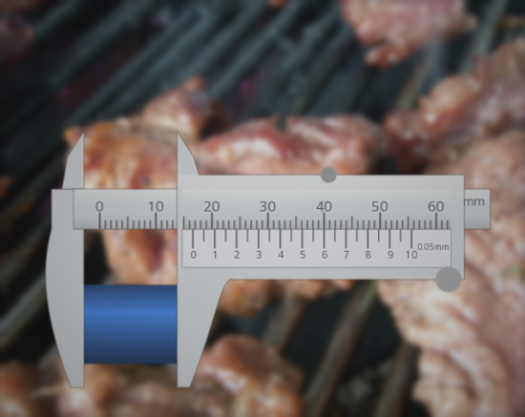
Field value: 16.6 mm
